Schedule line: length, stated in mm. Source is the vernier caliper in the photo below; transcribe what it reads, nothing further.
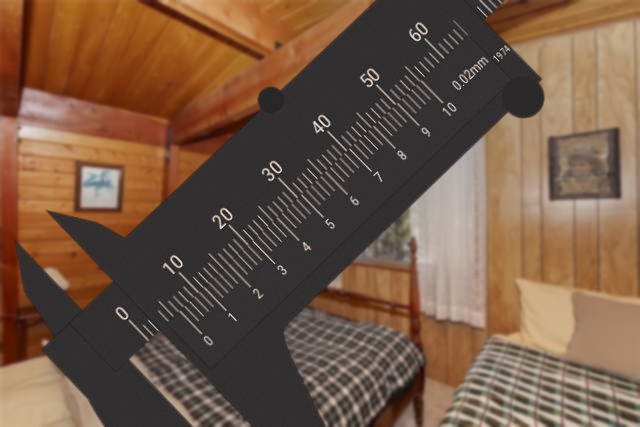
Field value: 6.2 mm
